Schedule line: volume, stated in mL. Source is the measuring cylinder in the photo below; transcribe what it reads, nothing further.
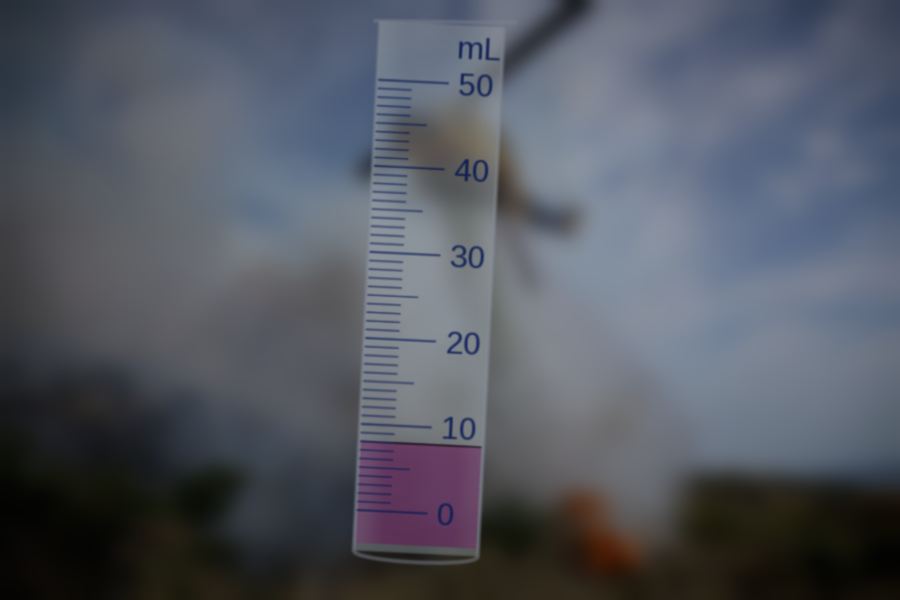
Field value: 8 mL
